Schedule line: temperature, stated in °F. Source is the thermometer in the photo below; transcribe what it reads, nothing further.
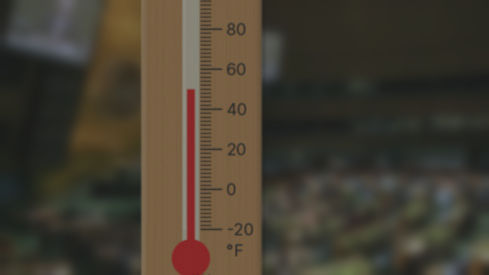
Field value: 50 °F
